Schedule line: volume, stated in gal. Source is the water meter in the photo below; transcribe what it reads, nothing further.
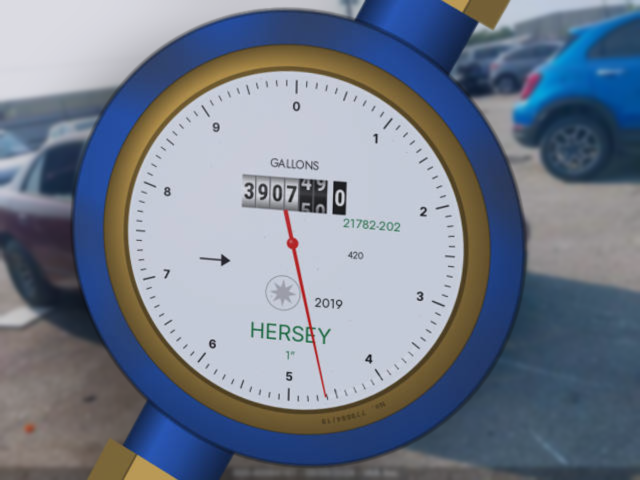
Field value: 3907494.6 gal
